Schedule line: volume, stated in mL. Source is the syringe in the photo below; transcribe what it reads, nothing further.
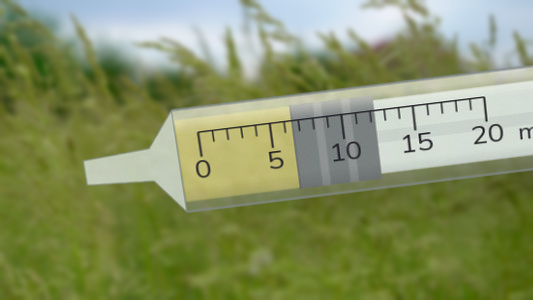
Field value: 6.5 mL
